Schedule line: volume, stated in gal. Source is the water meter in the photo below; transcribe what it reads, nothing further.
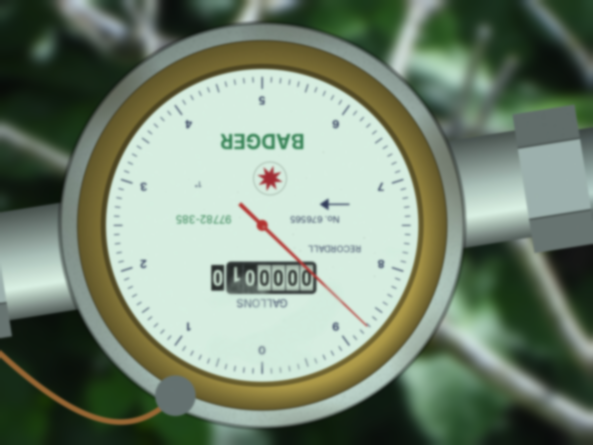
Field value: 8.7 gal
